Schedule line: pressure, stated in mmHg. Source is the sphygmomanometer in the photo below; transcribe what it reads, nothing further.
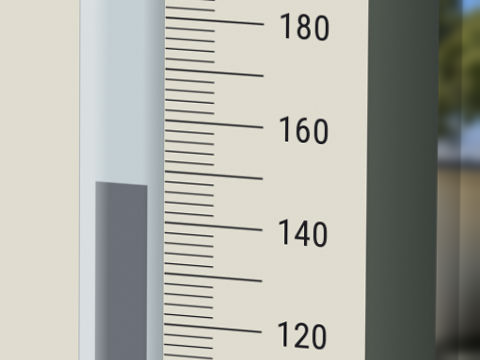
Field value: 147 mmHg
